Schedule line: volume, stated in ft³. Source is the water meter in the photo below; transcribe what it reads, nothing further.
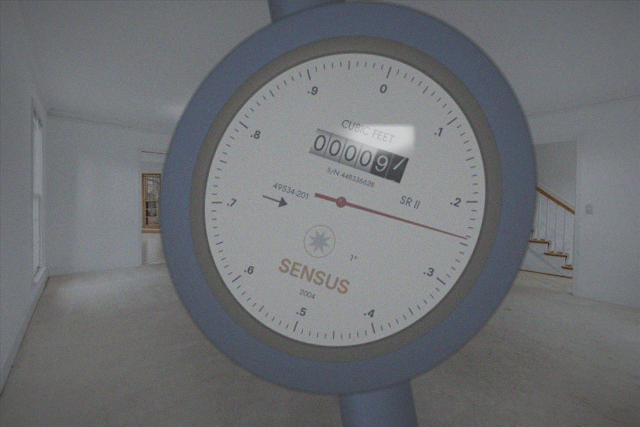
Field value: 97.24 ft³
